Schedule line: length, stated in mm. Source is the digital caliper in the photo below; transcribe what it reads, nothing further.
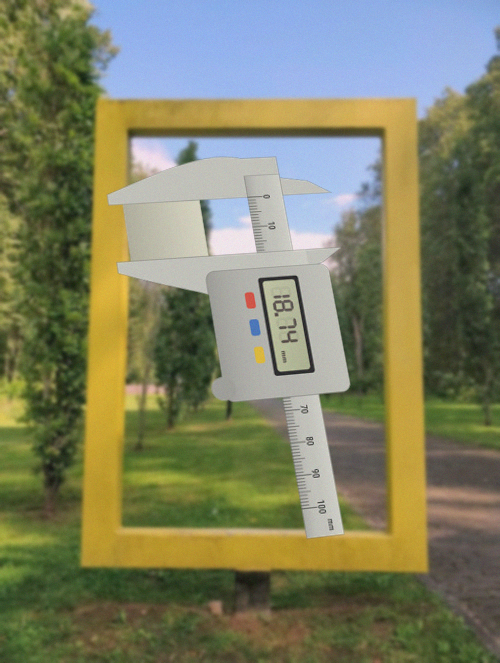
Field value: 18.74 mm
